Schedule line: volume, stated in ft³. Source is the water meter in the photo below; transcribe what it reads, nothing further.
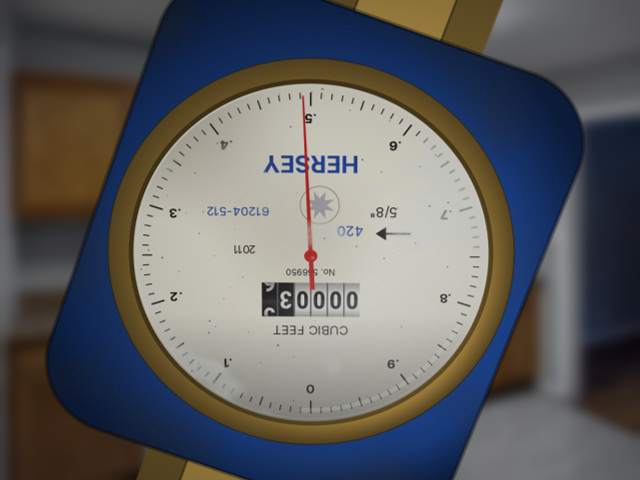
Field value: 35.49 ft³
